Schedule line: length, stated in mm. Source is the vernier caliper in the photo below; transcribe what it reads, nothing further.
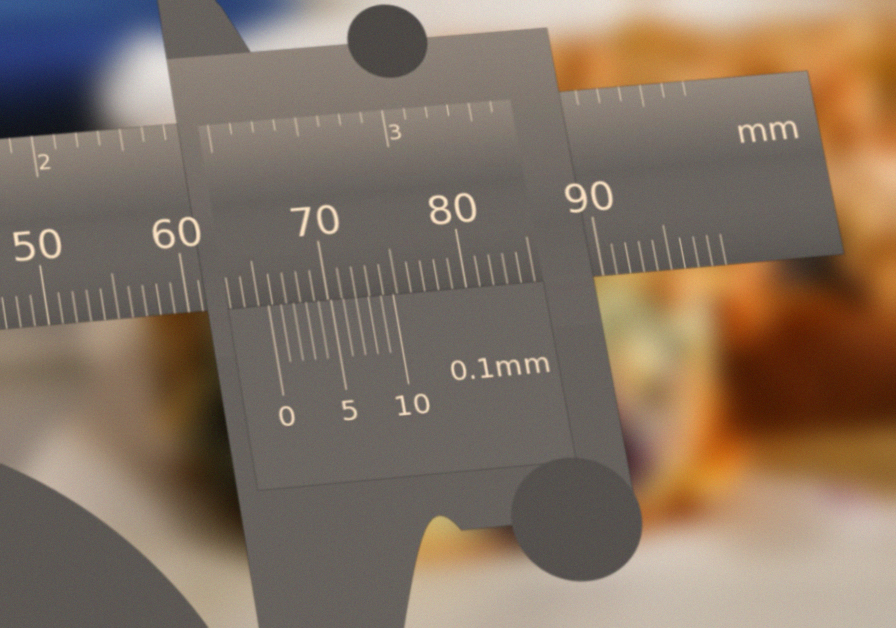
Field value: 65.7 mm
